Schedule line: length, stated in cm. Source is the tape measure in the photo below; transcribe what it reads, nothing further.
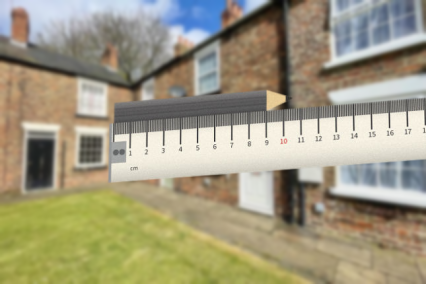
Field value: 10.5 cm
